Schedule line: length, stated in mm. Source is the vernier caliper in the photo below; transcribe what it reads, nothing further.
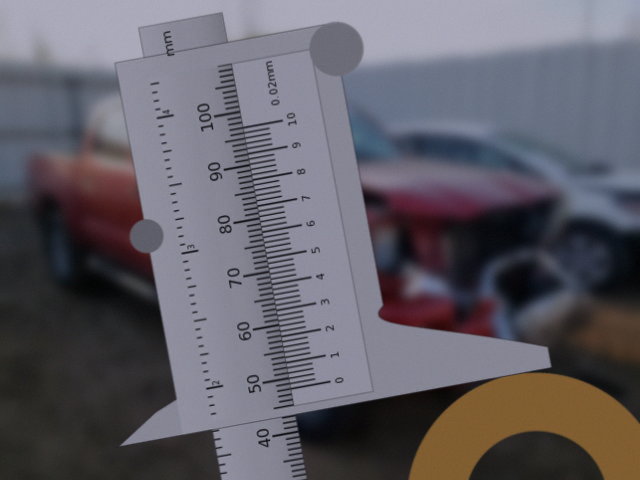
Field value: 48.0 mm
